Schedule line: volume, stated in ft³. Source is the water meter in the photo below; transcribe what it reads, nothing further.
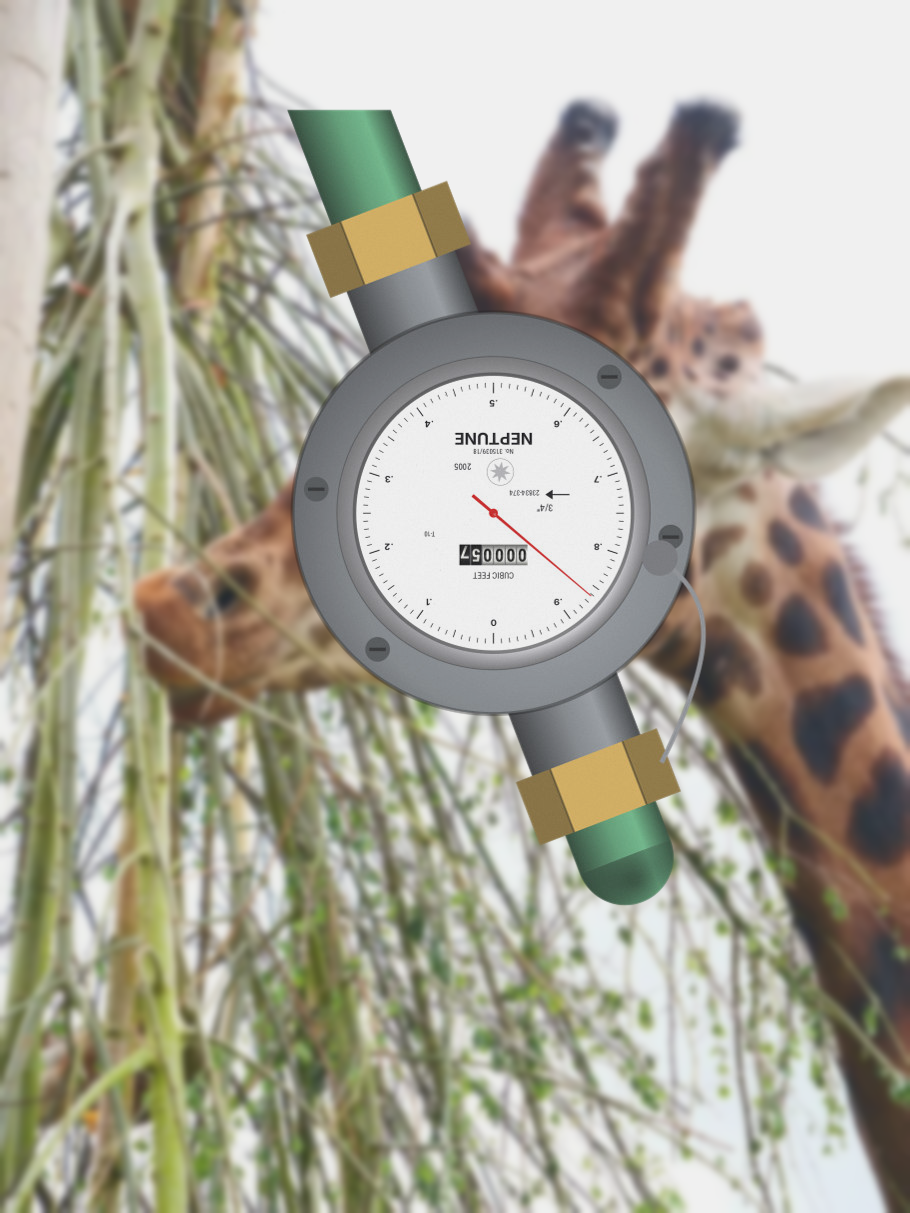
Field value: 56.86 ft³
